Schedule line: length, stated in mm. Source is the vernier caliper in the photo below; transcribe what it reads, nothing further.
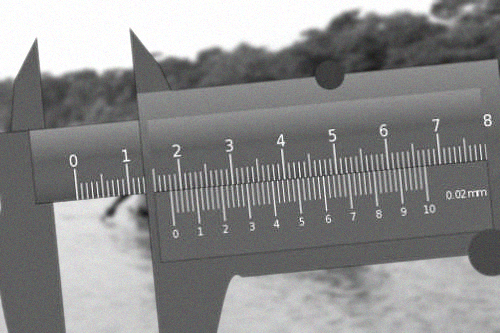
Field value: 18.0 mm
